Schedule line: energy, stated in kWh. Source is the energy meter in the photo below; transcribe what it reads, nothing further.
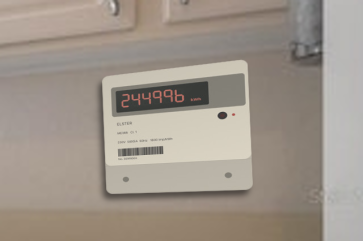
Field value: 244996 kWh
